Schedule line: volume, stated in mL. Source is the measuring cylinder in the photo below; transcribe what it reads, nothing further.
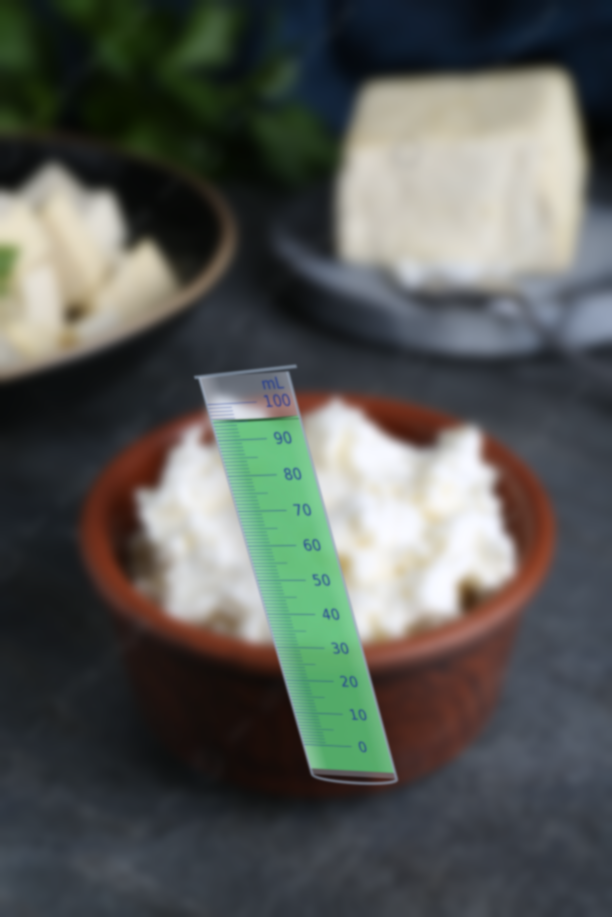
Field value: 95 mL
